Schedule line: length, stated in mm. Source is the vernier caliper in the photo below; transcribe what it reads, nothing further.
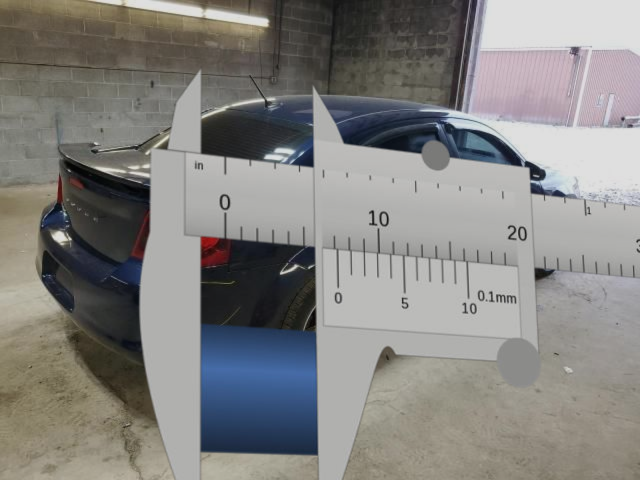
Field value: 7.2 mm
